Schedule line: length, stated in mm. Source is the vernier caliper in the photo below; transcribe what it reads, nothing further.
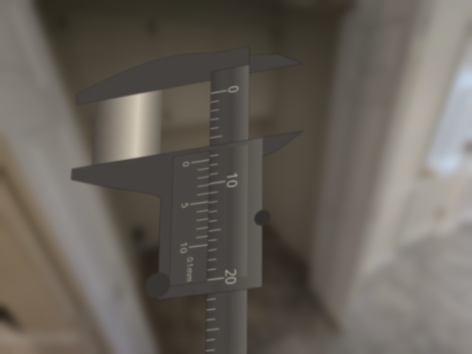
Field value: 7.4 mm
